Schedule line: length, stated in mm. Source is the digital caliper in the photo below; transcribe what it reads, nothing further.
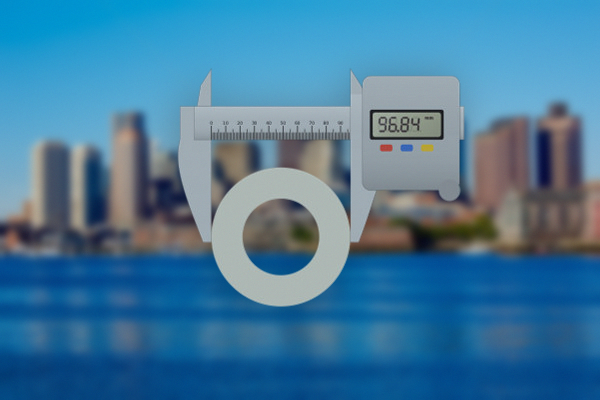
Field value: 96.84 mm
